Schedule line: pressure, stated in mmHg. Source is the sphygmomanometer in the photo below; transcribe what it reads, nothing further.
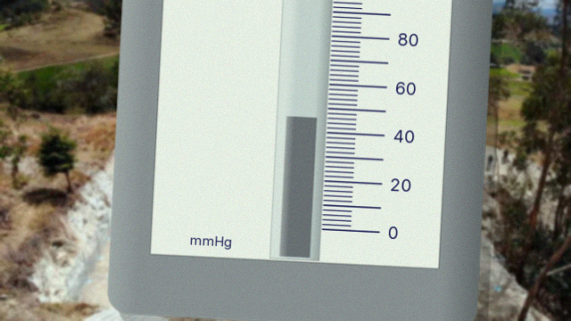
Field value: 46 mmHg
